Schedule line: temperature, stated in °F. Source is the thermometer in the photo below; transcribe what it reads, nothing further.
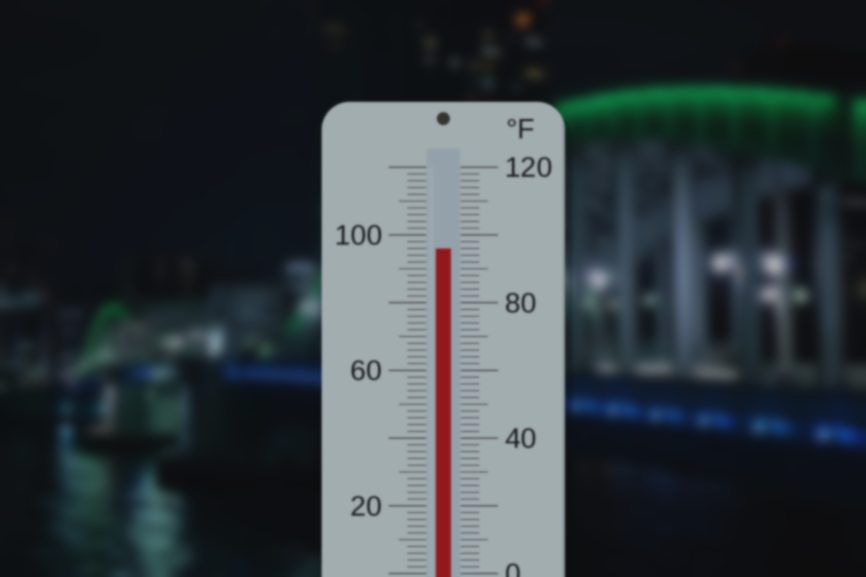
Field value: 96 °F
